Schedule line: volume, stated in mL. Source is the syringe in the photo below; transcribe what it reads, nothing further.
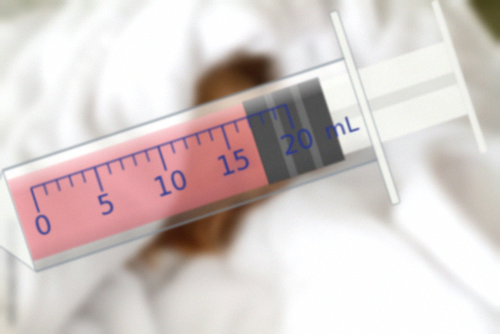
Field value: 17 mL
